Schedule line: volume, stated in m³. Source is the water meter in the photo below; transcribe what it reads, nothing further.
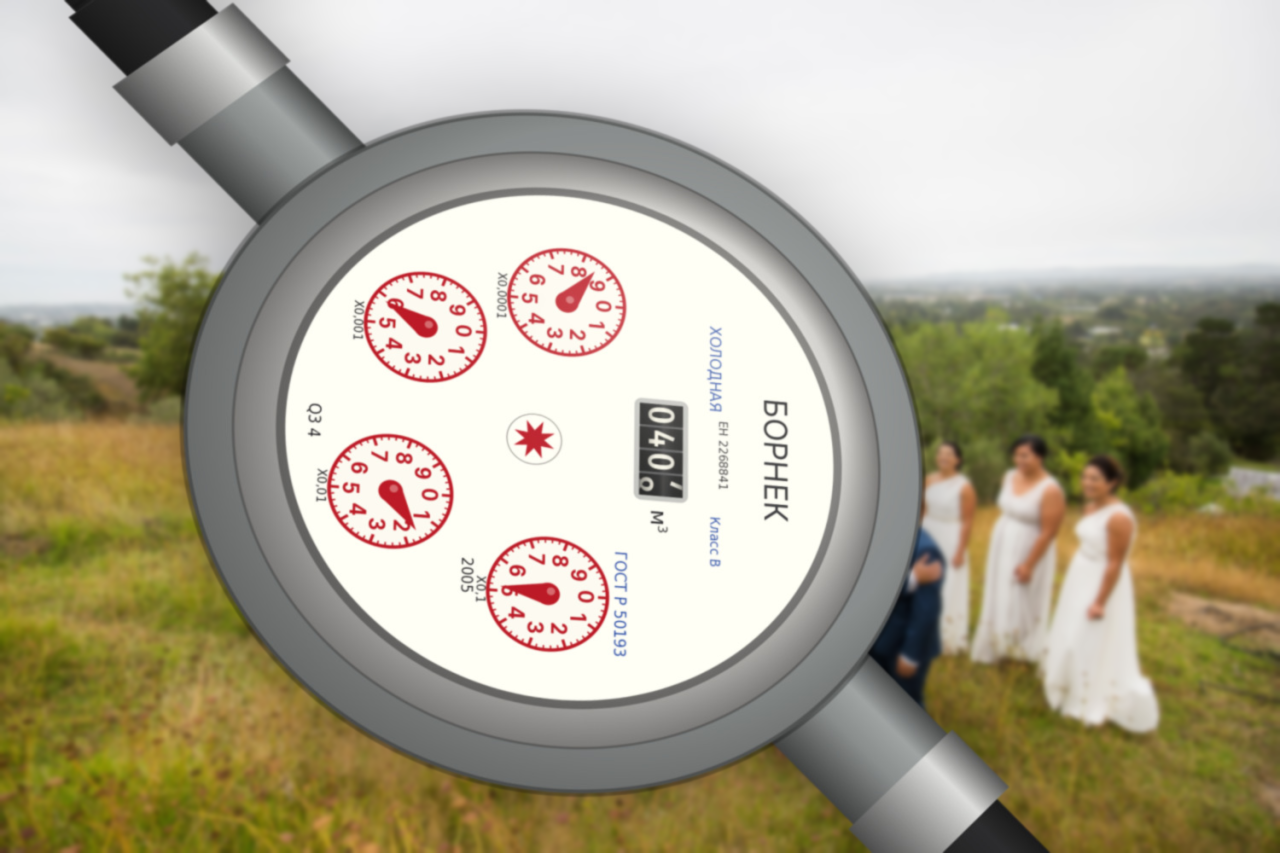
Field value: 407.5158 m³
